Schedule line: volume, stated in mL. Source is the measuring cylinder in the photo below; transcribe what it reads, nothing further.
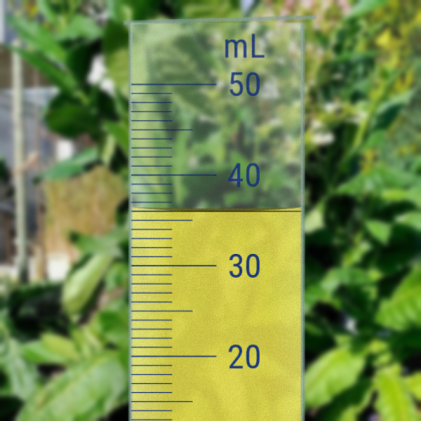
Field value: 36 mL
